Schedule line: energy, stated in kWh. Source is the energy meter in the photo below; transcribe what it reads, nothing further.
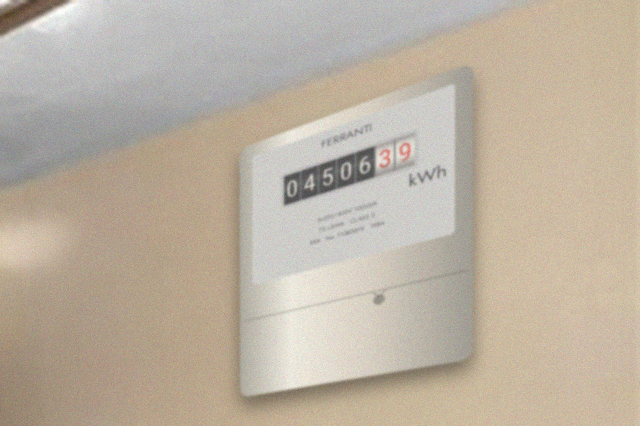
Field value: 4506.39 kWh
